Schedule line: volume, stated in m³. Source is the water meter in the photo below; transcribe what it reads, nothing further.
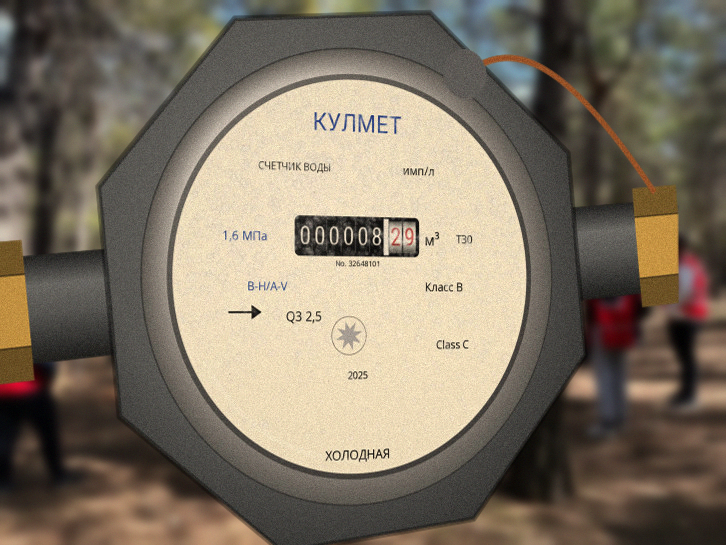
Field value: 8.29 m³
